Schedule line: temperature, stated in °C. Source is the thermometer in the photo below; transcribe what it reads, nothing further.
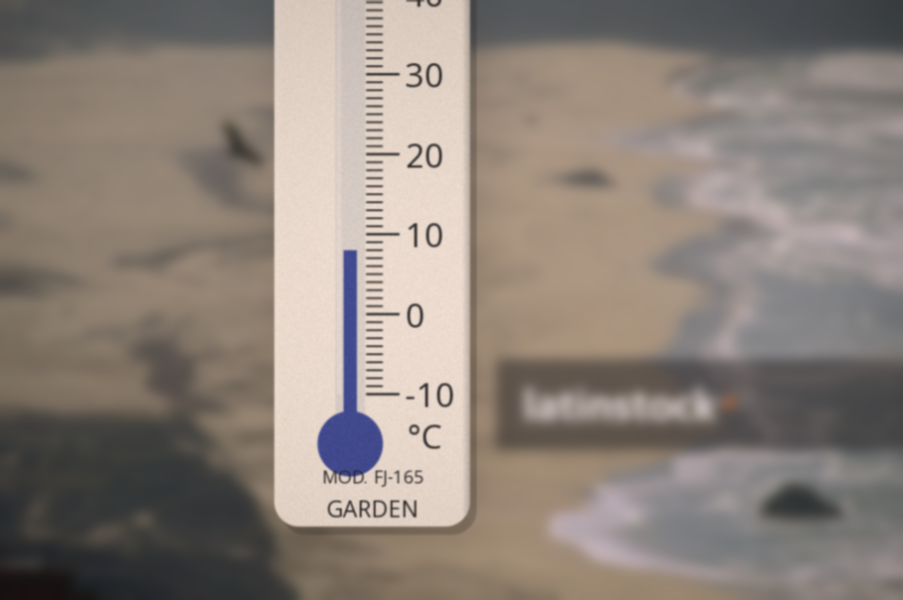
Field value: 8 °C
